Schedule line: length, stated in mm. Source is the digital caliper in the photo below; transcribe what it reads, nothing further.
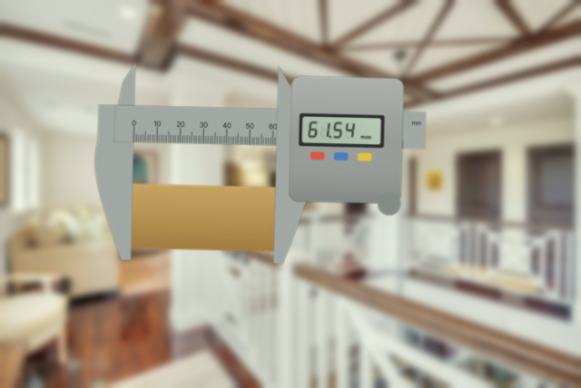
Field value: 61.54 mm
